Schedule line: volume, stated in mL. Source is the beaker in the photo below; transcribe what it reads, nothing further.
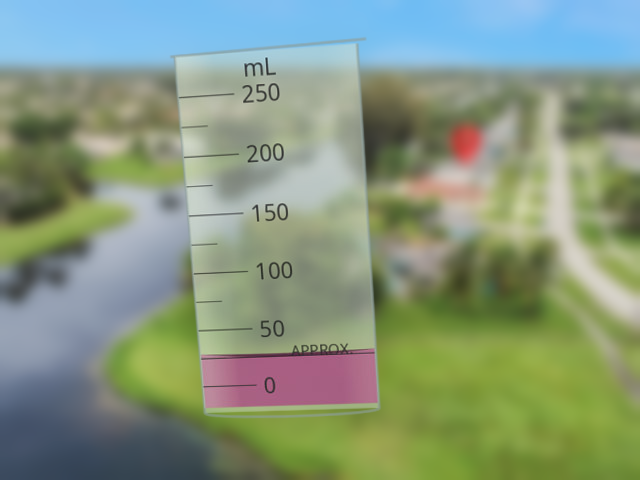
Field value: 25 mL
